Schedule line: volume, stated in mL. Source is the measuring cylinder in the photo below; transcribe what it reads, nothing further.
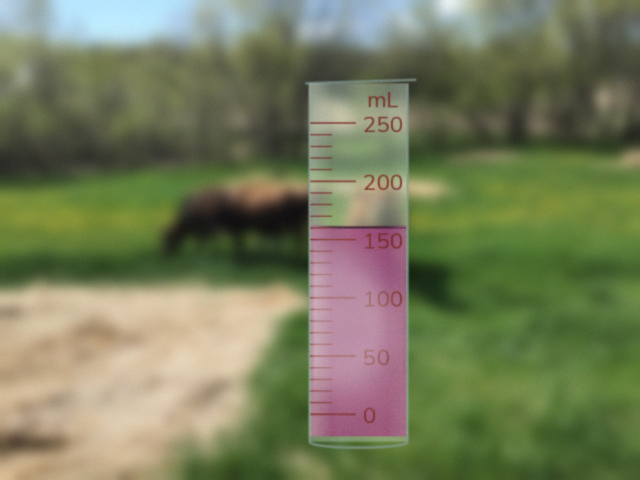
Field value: 160 mL
